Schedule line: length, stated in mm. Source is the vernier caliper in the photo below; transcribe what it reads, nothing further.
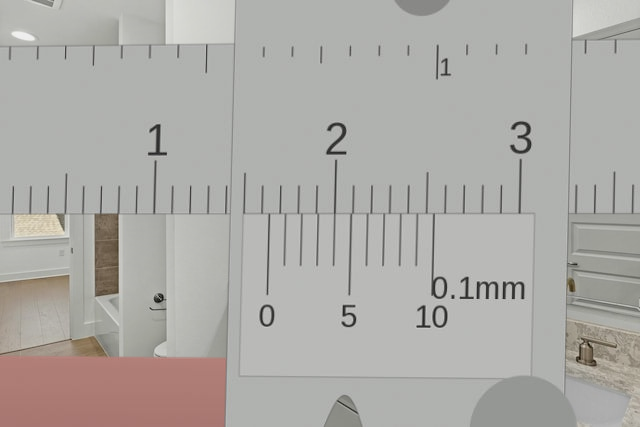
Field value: 16.4 mm
